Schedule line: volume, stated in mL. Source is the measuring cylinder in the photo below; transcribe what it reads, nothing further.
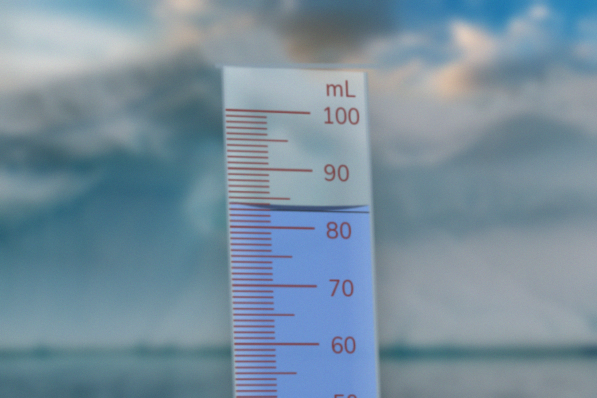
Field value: 83 mL
